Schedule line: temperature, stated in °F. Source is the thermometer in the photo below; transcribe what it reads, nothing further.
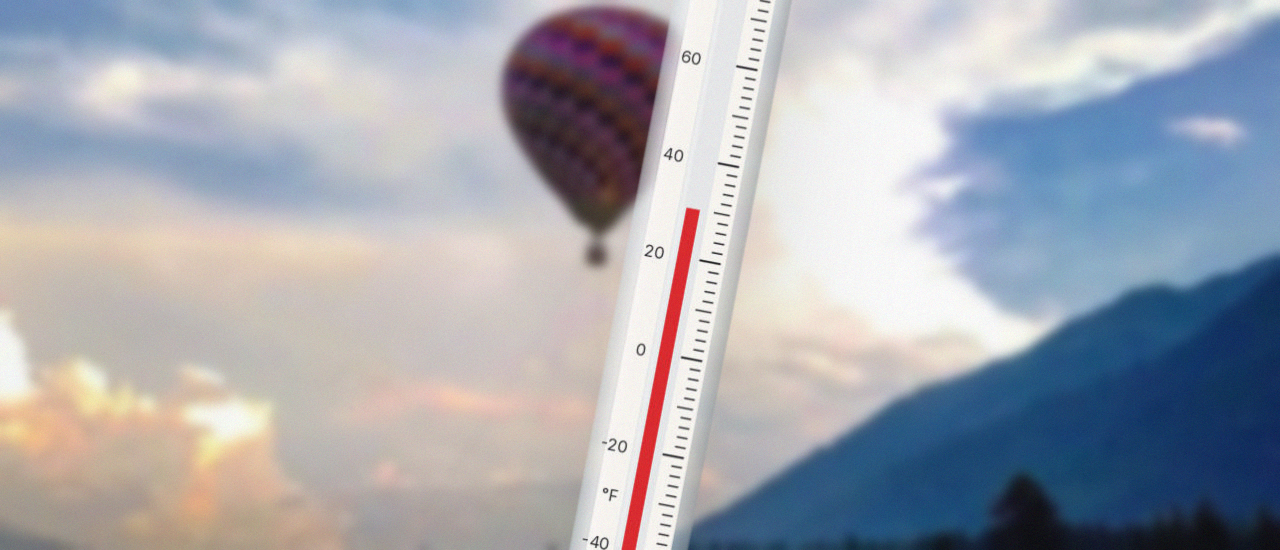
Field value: 30 °F
